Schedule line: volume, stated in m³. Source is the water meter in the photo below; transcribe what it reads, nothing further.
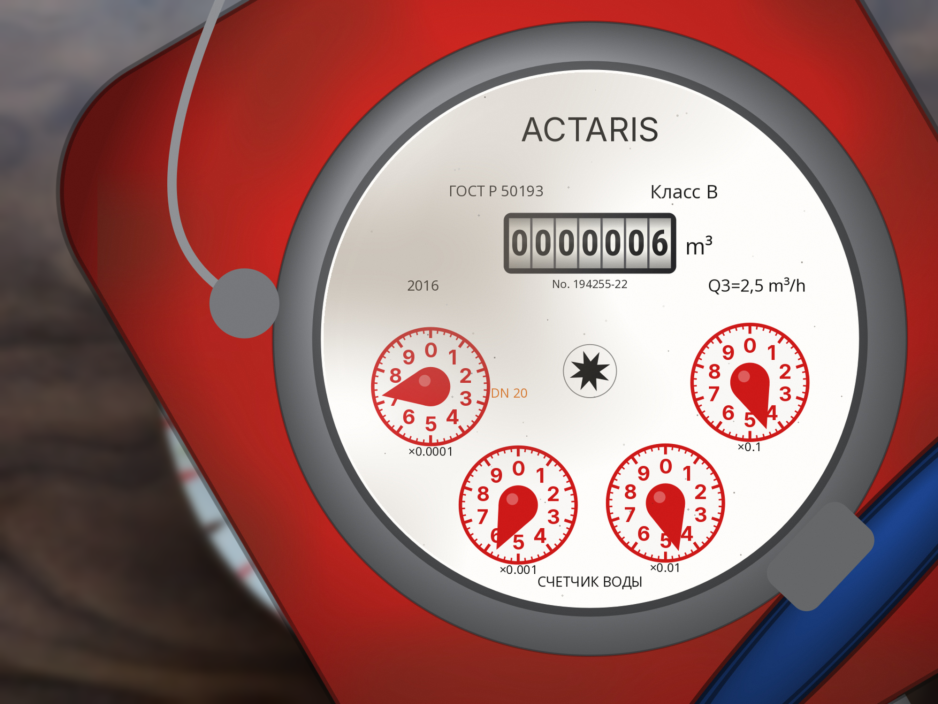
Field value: 6.4457 m³
